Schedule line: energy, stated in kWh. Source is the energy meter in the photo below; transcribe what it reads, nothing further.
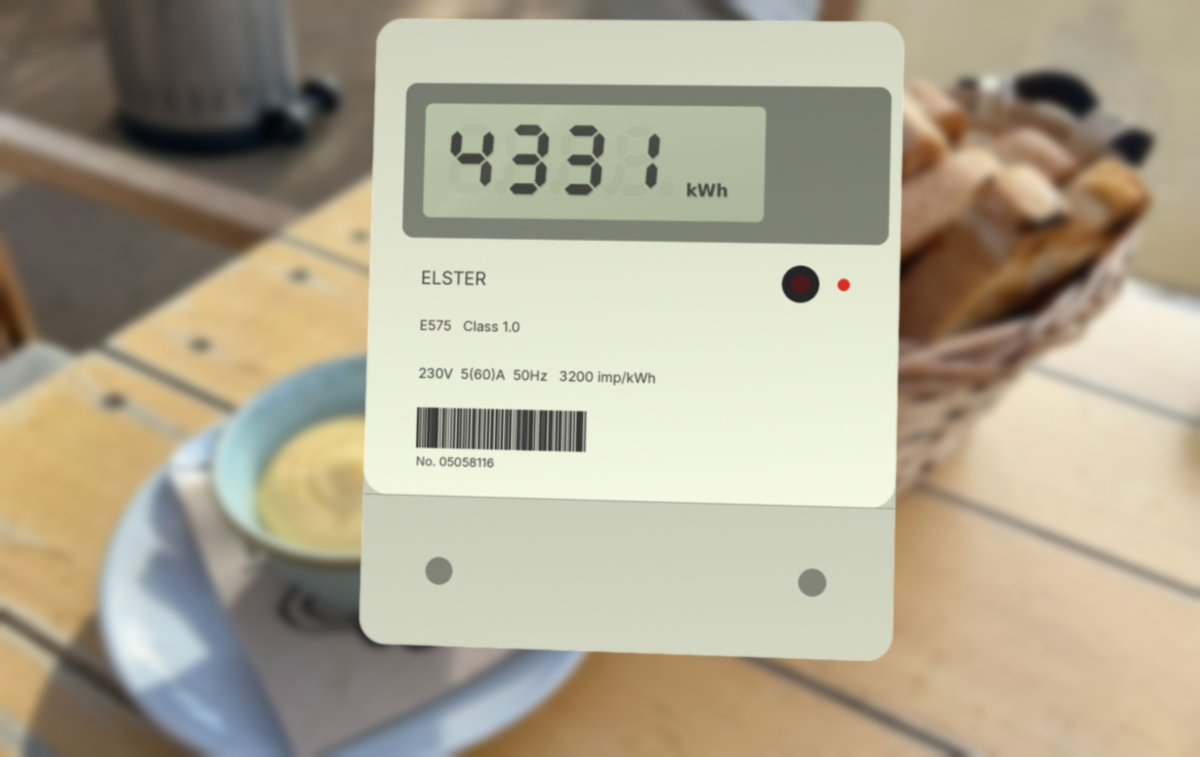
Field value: 4331 kWh
